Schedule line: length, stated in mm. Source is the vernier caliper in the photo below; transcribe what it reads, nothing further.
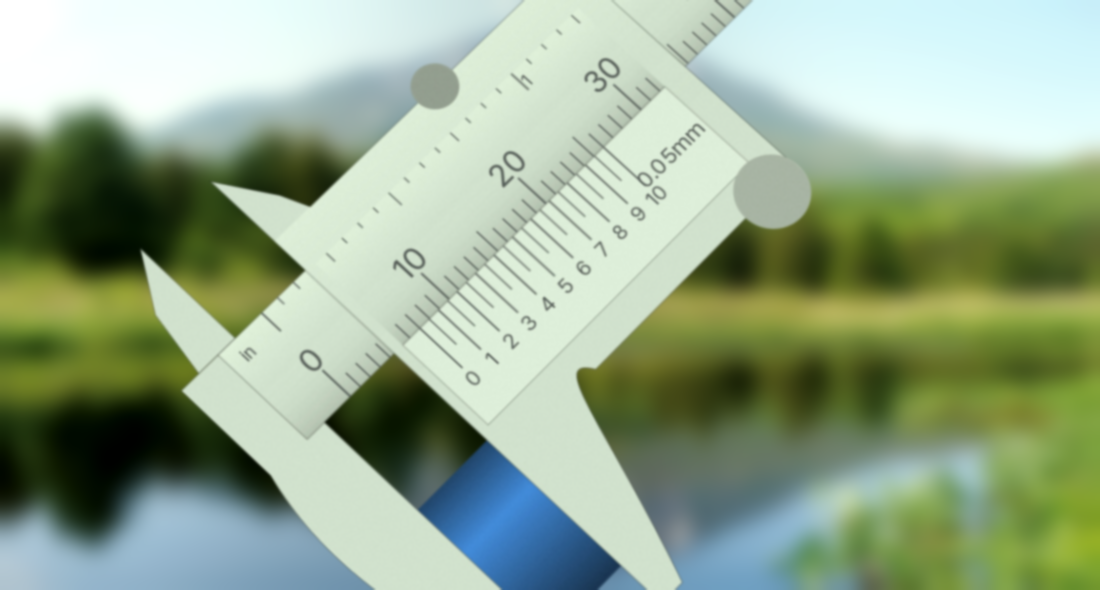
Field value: 7.0 mm
